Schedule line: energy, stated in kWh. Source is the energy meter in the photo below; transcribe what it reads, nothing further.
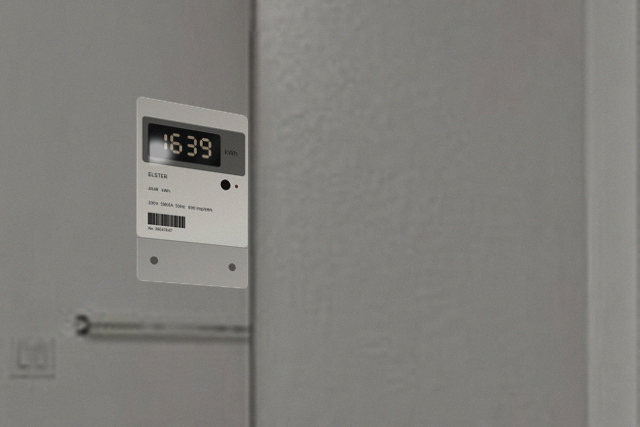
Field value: 1639 kWh
